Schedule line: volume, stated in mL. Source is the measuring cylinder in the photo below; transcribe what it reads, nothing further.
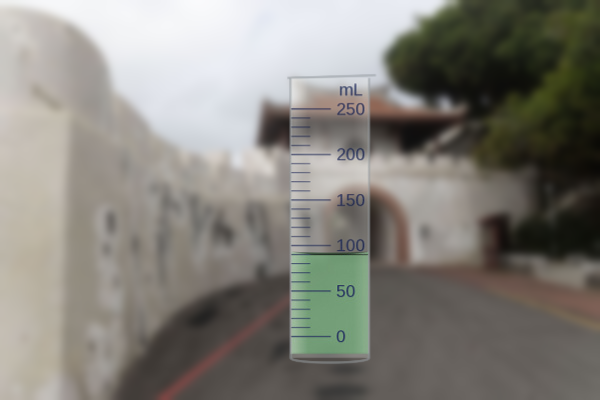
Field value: 90 mL
